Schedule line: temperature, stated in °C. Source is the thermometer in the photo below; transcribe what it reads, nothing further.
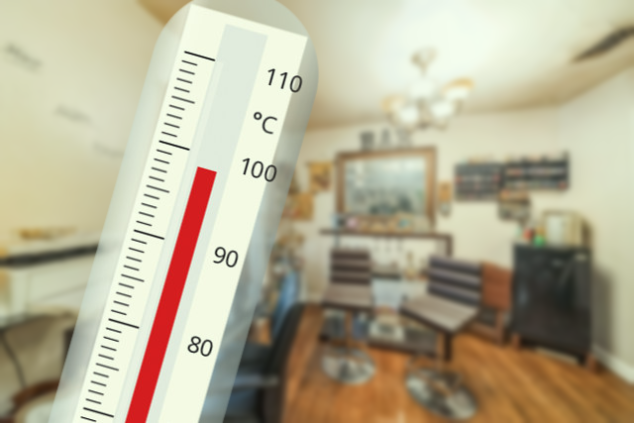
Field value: 98.5 °C
